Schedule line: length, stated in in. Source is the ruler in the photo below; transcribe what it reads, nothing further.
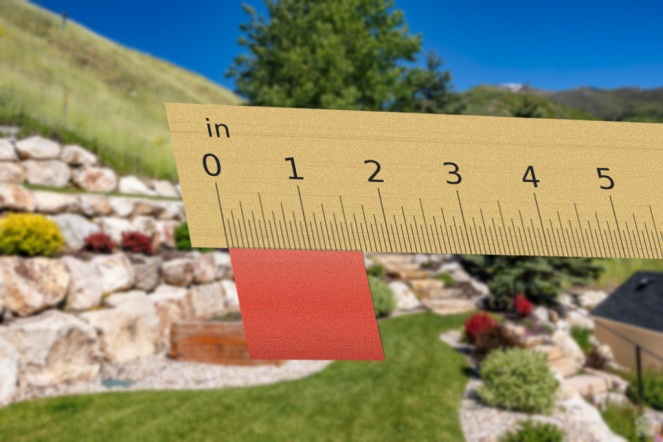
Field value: 1.625 in
